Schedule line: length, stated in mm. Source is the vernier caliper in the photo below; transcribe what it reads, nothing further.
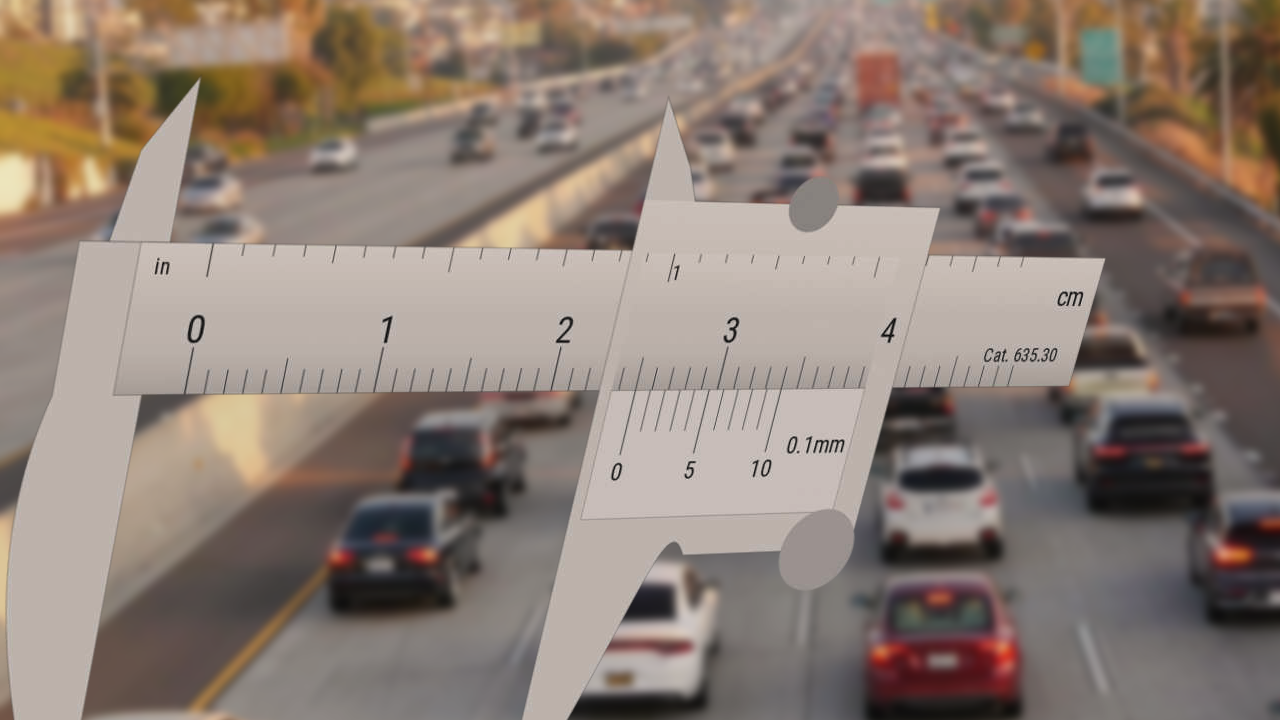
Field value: 25.0 mm
